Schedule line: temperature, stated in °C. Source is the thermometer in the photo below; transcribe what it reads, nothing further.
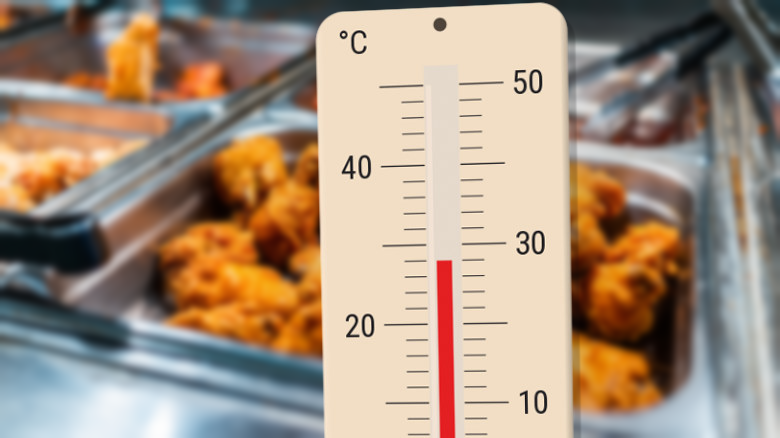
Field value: 28 °C
